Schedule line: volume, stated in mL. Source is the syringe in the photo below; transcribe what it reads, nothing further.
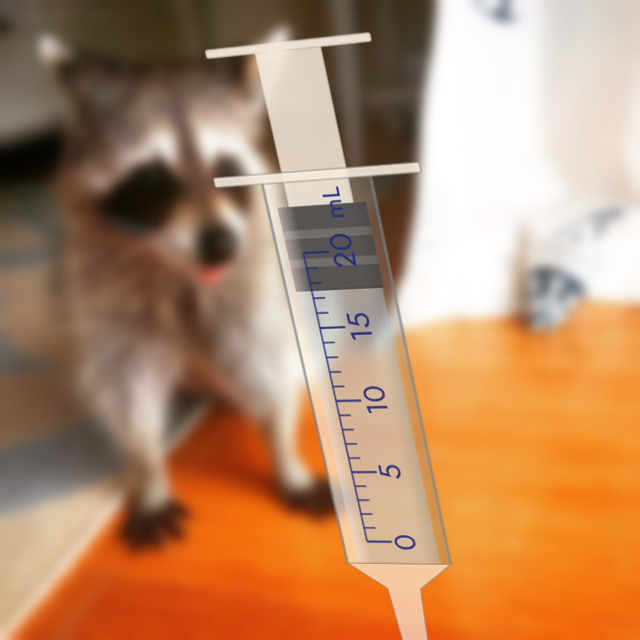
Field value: 17.5 mL
